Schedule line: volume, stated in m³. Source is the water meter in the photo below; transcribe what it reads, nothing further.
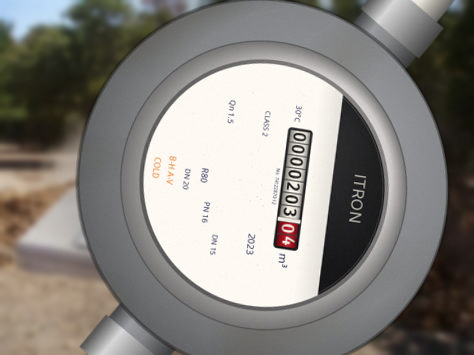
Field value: 203.04 m³
